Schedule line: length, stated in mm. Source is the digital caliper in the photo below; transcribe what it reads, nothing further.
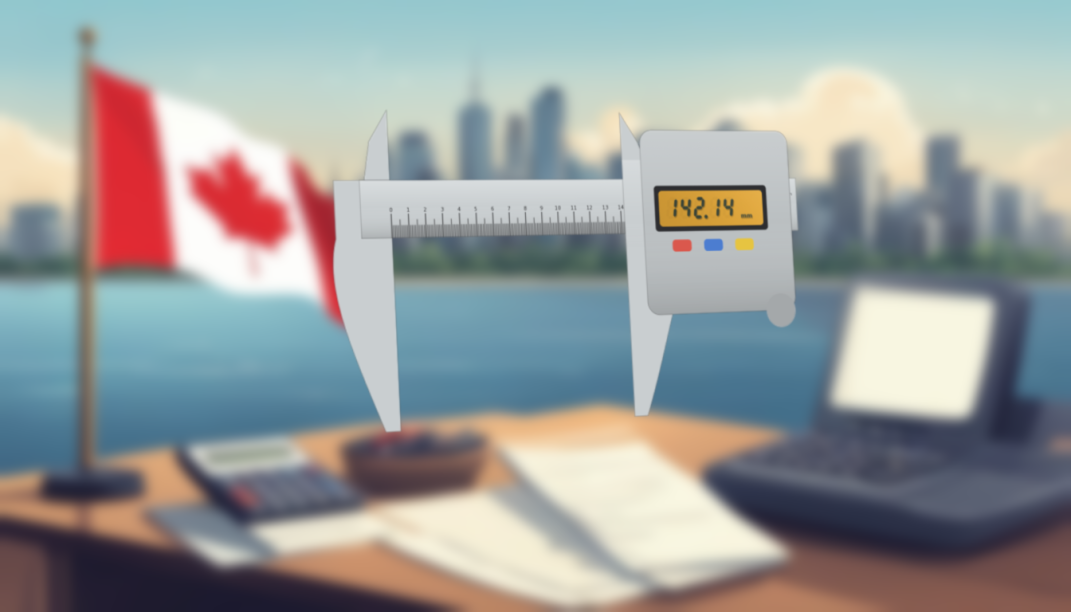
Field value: 142.14 mm
